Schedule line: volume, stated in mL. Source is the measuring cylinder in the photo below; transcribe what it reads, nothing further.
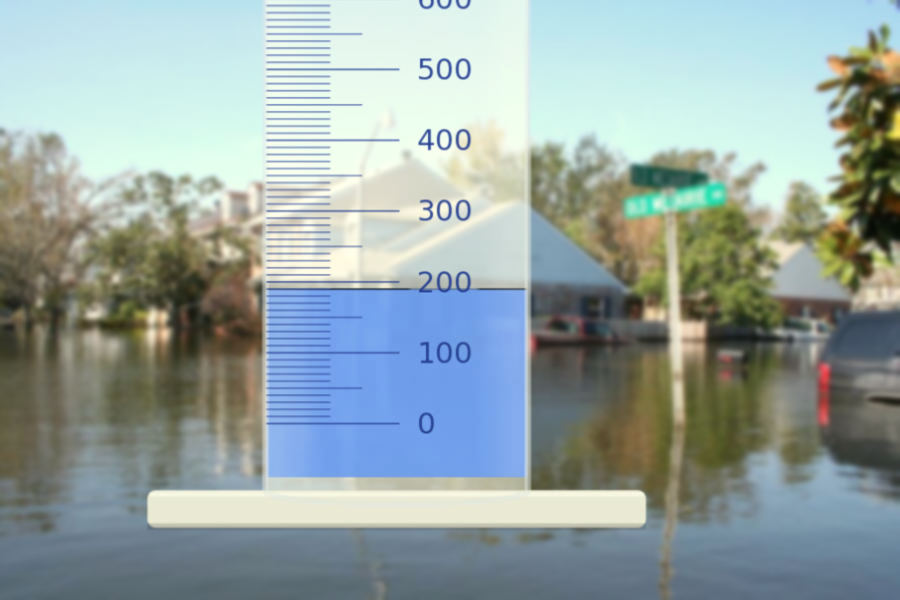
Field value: 190 mL
